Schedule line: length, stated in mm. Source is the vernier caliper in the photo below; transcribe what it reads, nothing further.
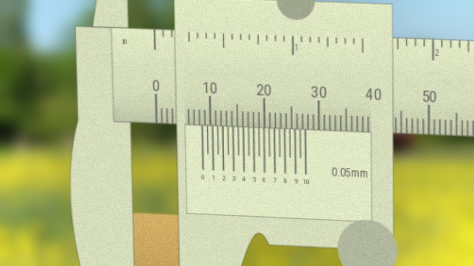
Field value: 8.5 mm
